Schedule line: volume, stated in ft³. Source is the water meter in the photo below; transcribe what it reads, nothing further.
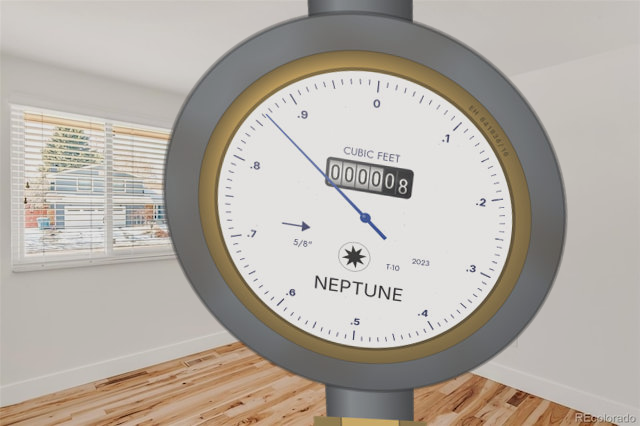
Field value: 7.86 ft³
